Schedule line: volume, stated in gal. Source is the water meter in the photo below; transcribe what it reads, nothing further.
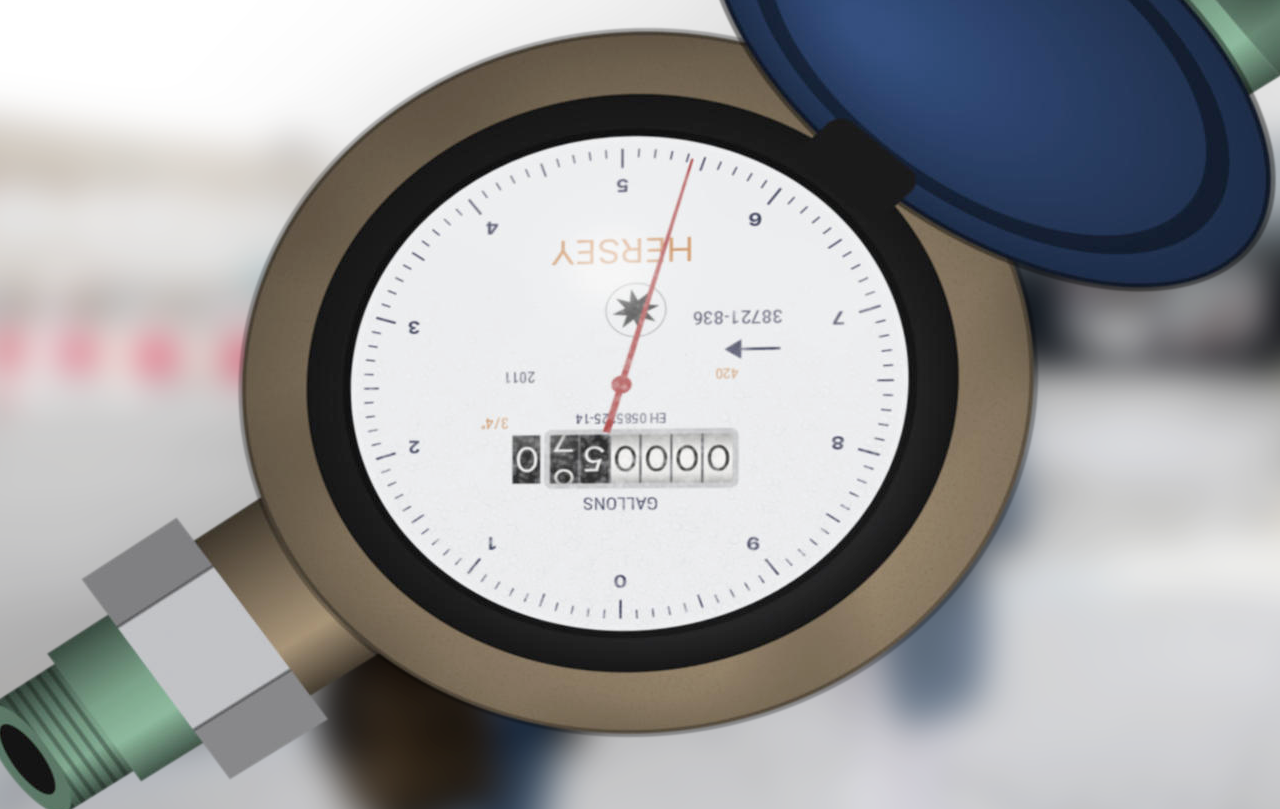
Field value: 565.4 gal
